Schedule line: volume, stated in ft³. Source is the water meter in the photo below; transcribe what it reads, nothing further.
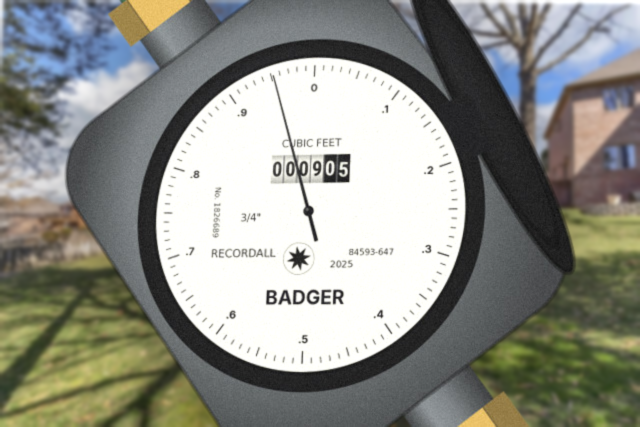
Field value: 904.95 ft³
